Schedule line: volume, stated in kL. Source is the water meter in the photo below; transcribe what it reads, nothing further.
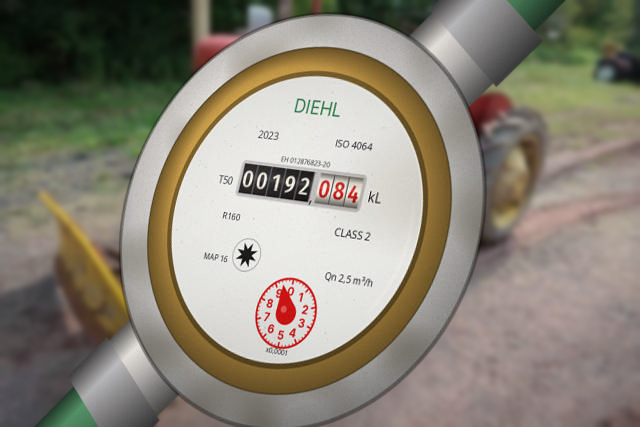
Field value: 192.0839 kL
